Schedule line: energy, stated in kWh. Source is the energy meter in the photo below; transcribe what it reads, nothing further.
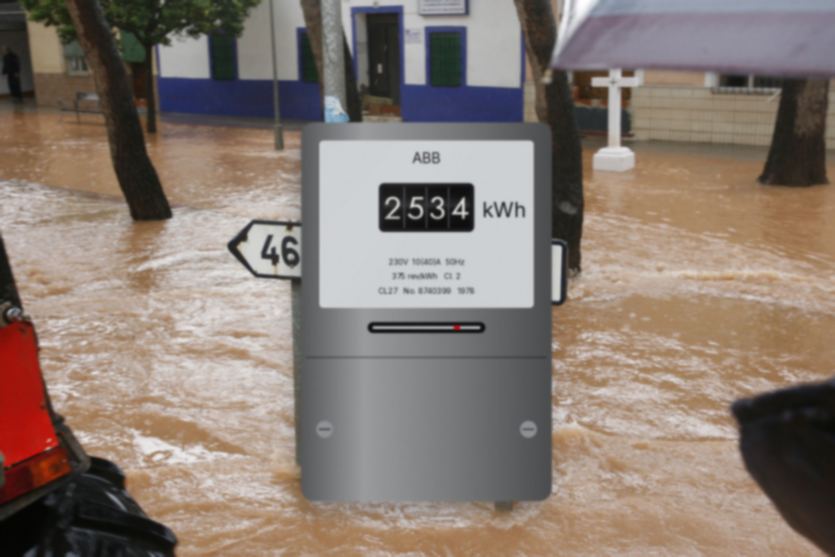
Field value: 2534 kWh
